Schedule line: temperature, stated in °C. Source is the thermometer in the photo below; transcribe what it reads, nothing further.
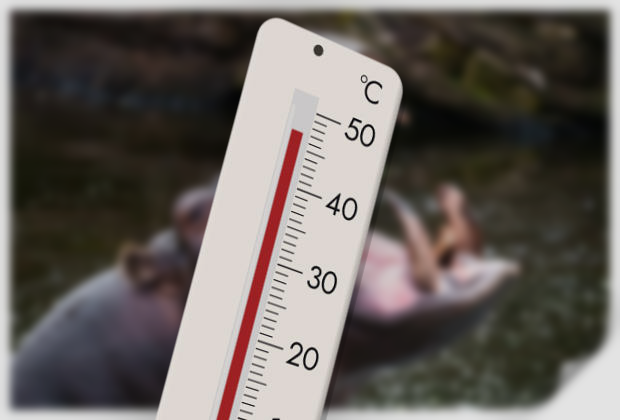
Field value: 47 °C
